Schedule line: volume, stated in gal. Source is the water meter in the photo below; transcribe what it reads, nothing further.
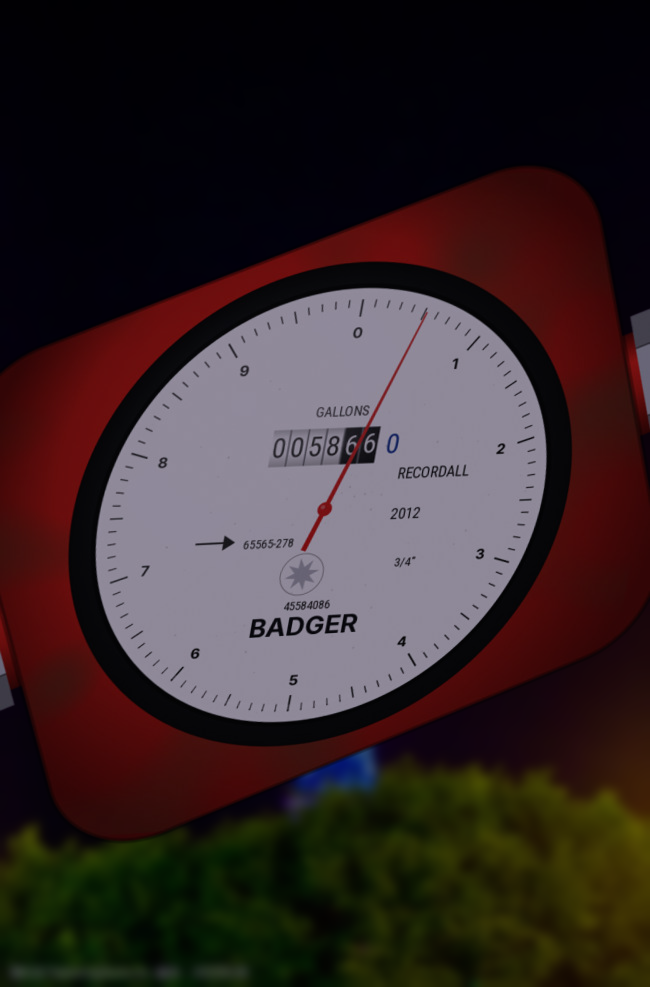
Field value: 58660.5 gal
